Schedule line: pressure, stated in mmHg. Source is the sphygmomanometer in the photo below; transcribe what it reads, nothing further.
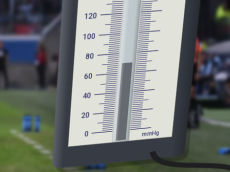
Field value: 70 mmHg
